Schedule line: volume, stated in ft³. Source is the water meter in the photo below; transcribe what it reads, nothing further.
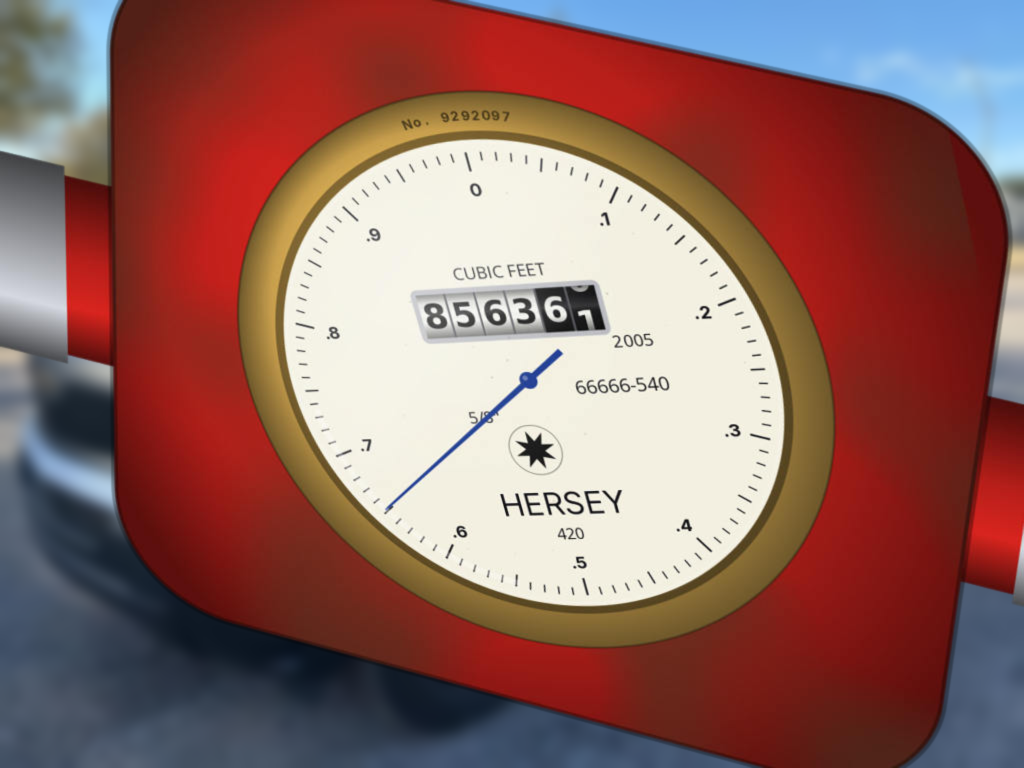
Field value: 856360.65 ft³
